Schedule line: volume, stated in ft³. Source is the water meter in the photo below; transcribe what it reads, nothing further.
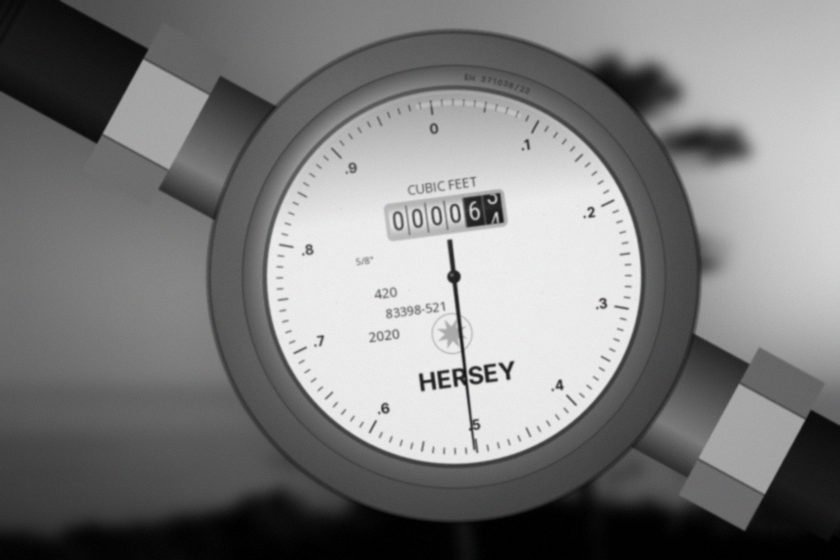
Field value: 63.50 ft³
